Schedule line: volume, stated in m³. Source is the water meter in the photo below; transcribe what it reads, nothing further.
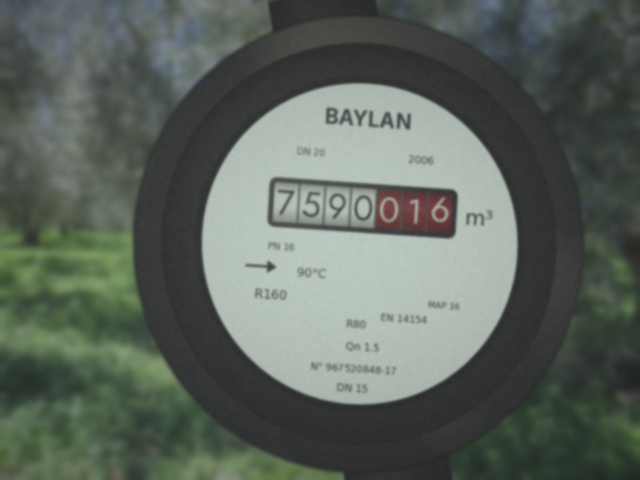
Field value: 7590.016 m³
